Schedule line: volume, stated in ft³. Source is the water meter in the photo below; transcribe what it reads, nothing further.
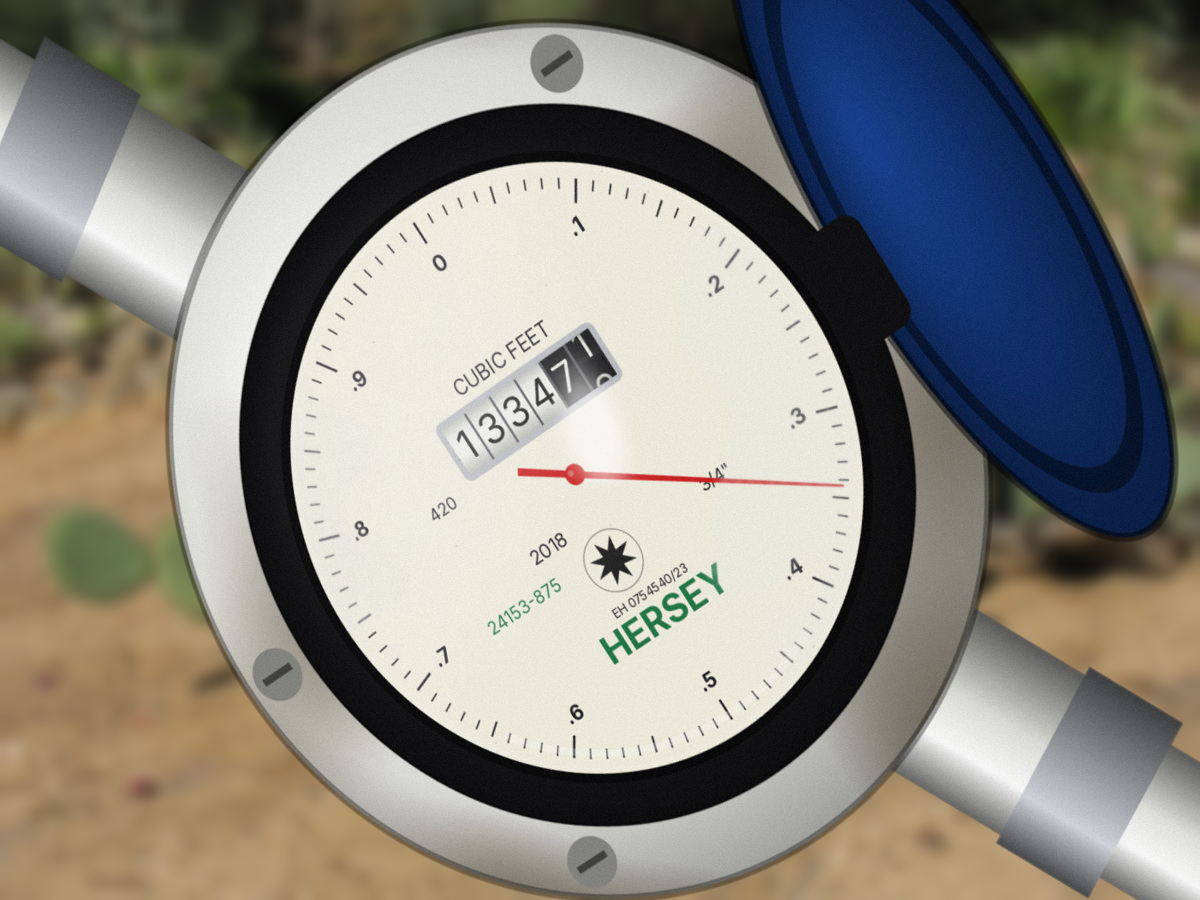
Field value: 133471.34 ft³
